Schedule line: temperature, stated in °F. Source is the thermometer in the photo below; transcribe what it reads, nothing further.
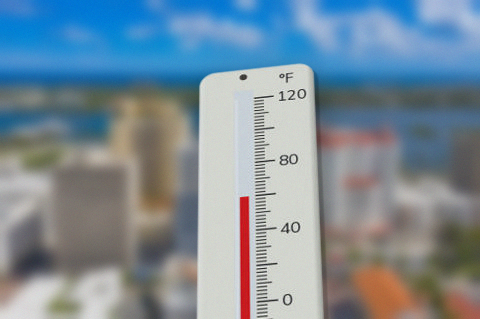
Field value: 60 °F
